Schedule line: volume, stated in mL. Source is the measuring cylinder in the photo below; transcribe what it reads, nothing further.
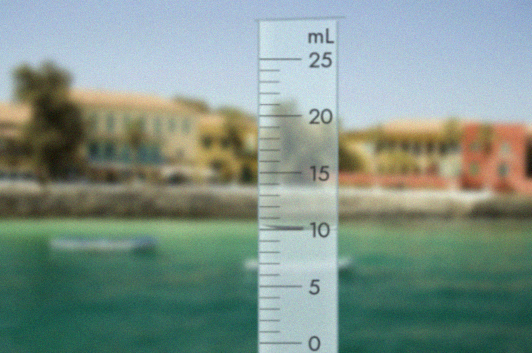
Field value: 10 mL
